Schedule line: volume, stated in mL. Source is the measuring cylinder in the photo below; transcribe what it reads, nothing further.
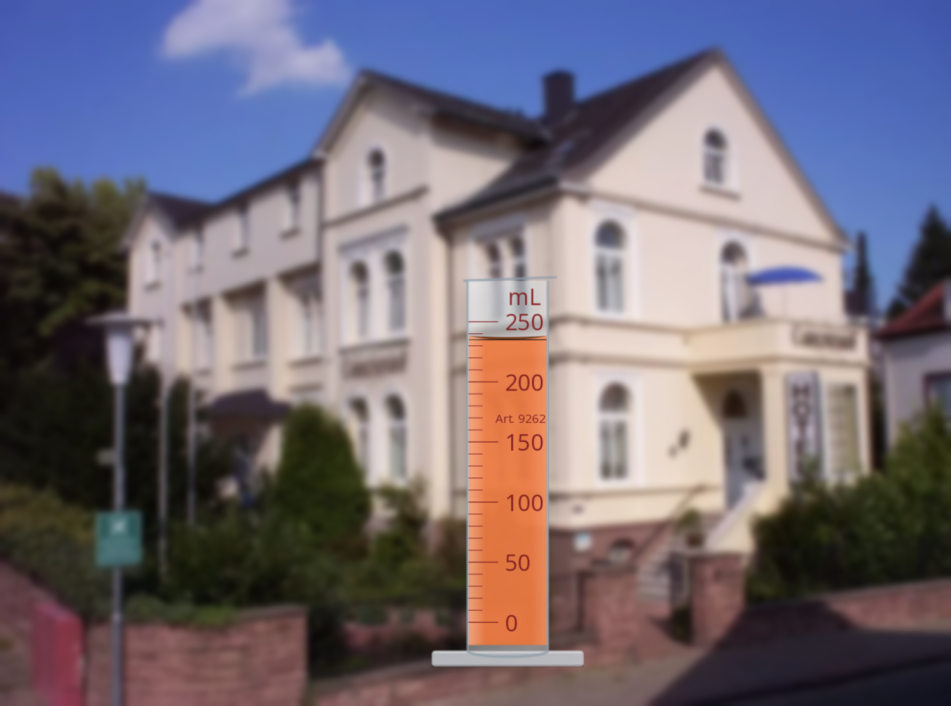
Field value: 235 mL
